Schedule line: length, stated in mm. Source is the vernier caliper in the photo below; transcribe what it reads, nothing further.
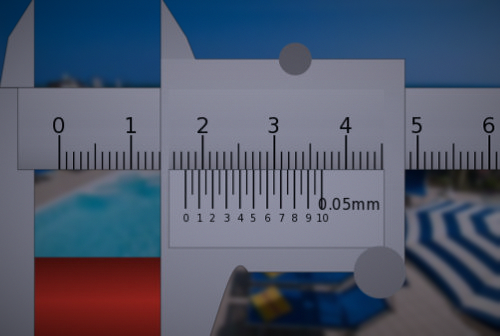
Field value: 17.6 mm
